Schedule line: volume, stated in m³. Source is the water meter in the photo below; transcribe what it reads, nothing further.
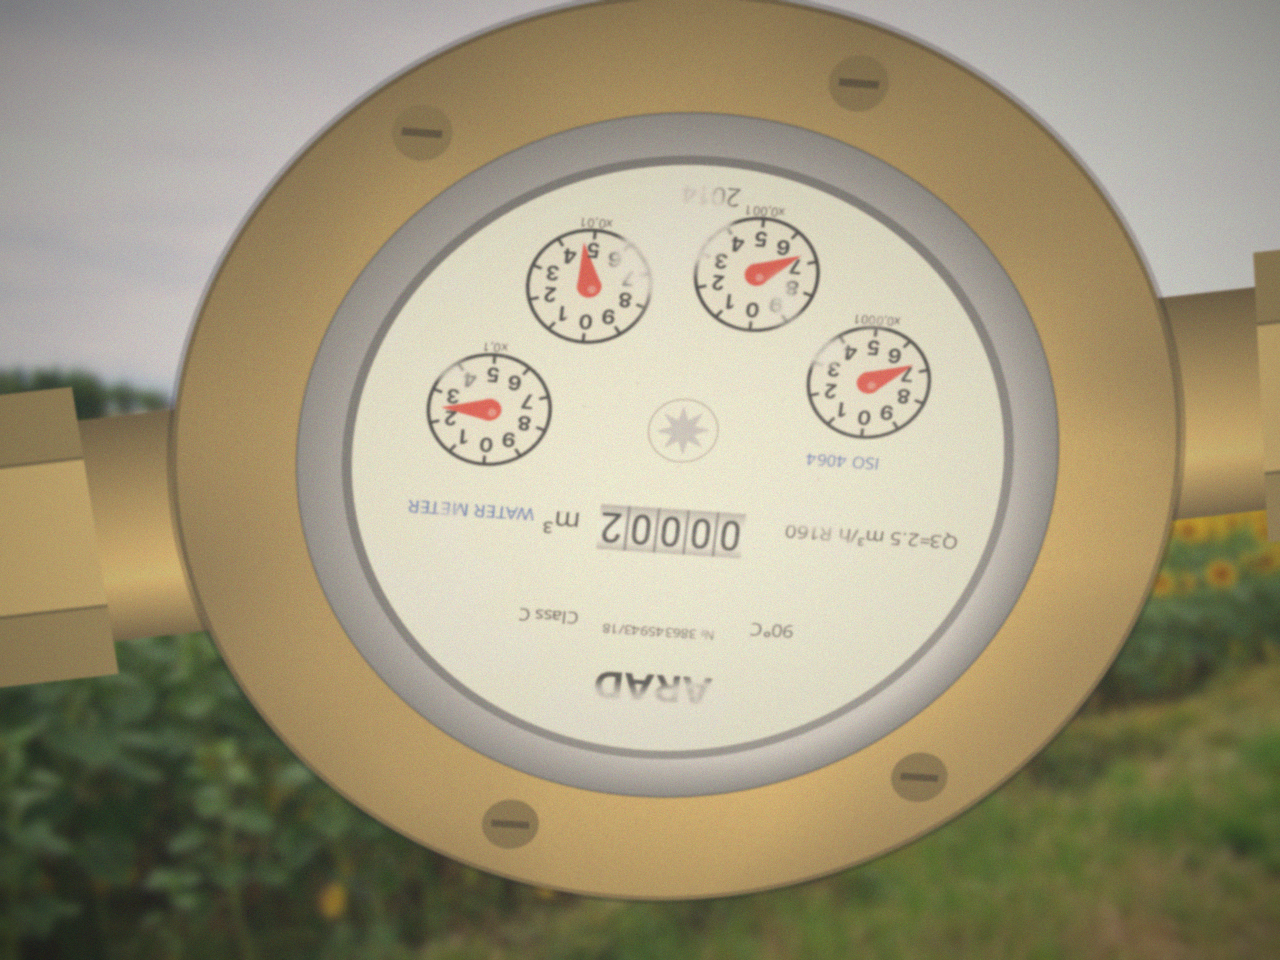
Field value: 2.2466 m³
